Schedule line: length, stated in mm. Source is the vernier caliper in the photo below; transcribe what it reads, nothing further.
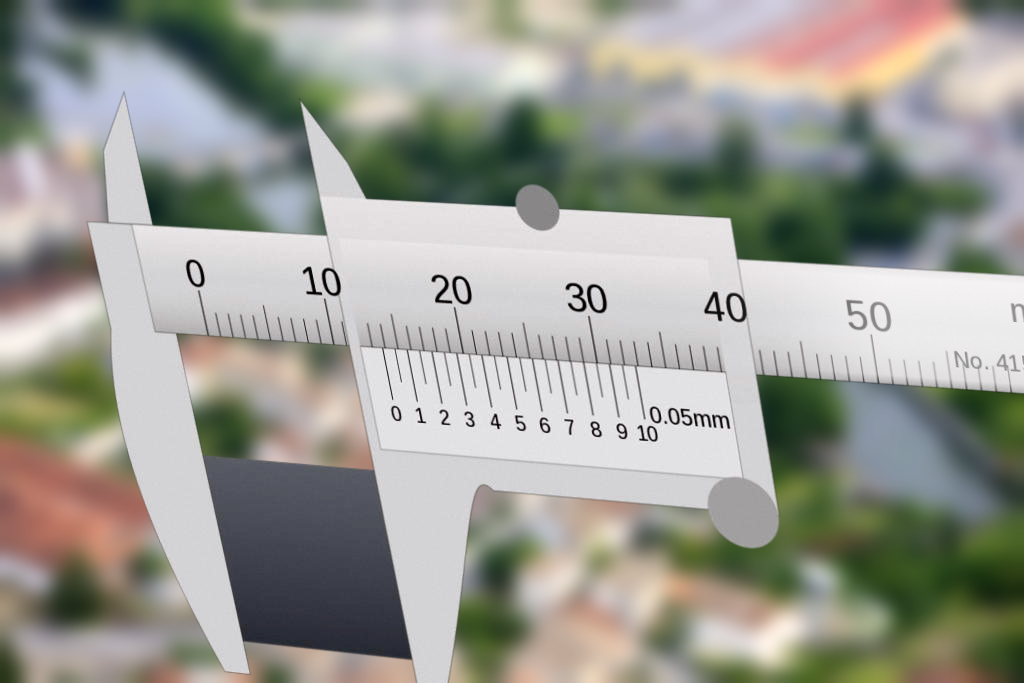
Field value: 13.8 mm
